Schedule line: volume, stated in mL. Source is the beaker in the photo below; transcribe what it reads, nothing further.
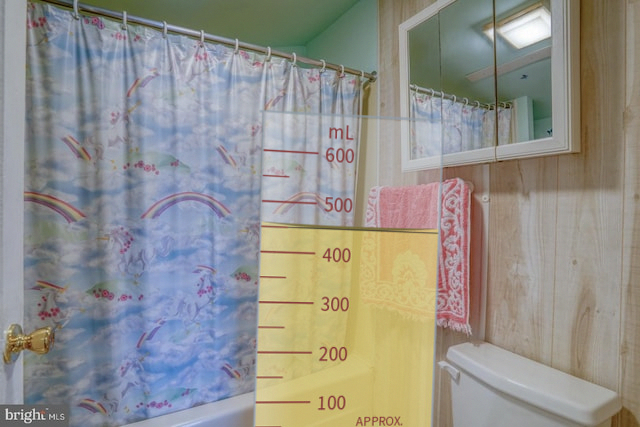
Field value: 450 mL
